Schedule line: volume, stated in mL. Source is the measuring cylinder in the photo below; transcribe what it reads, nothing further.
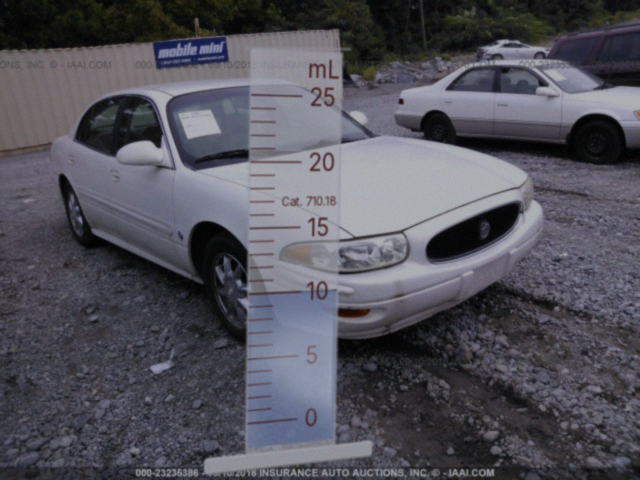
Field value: 10 mL
